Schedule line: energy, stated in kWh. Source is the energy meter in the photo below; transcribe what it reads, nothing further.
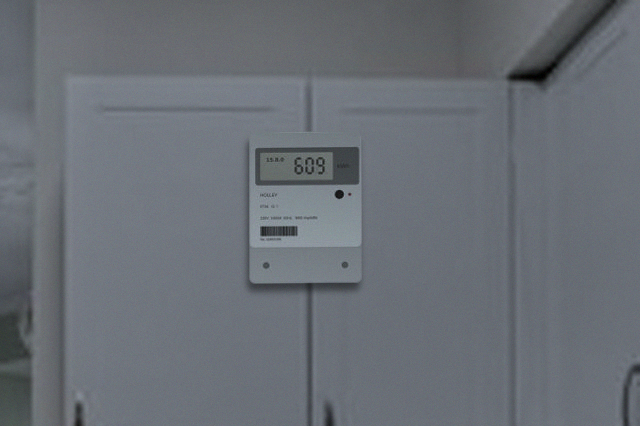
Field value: 609 kWh
